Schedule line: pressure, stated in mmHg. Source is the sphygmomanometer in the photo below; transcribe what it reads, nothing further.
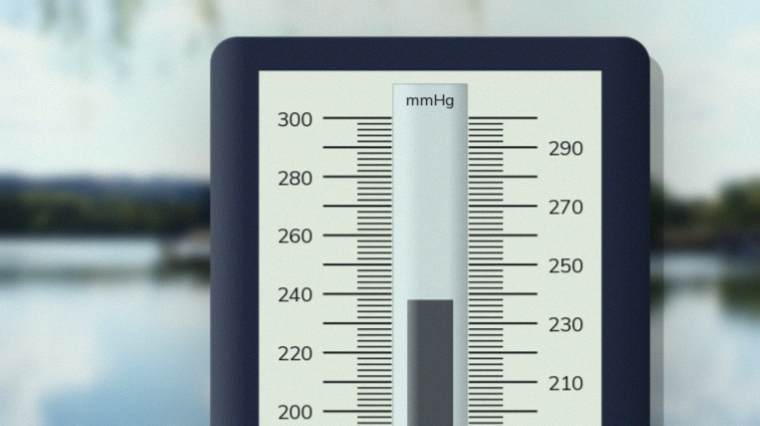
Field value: 238 mmHg
